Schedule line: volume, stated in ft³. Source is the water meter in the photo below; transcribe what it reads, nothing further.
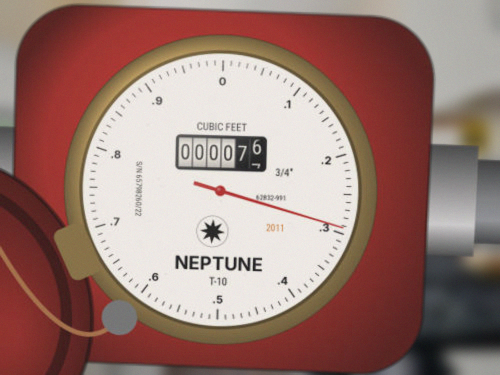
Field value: 76.29 ft³
